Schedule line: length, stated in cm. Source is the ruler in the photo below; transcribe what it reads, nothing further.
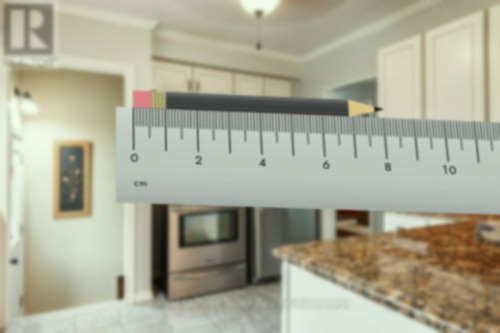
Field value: 8 cm
